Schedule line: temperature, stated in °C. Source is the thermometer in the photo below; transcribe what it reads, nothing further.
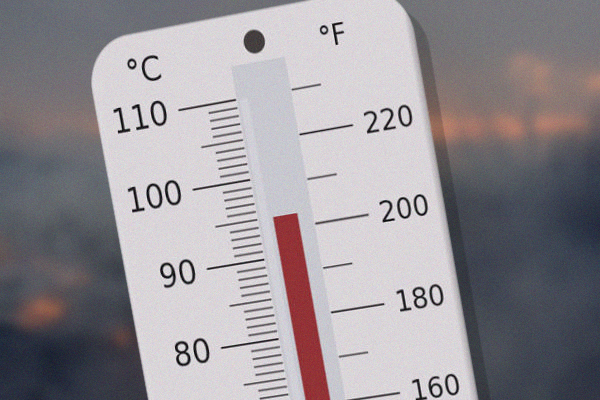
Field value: 95 °C
